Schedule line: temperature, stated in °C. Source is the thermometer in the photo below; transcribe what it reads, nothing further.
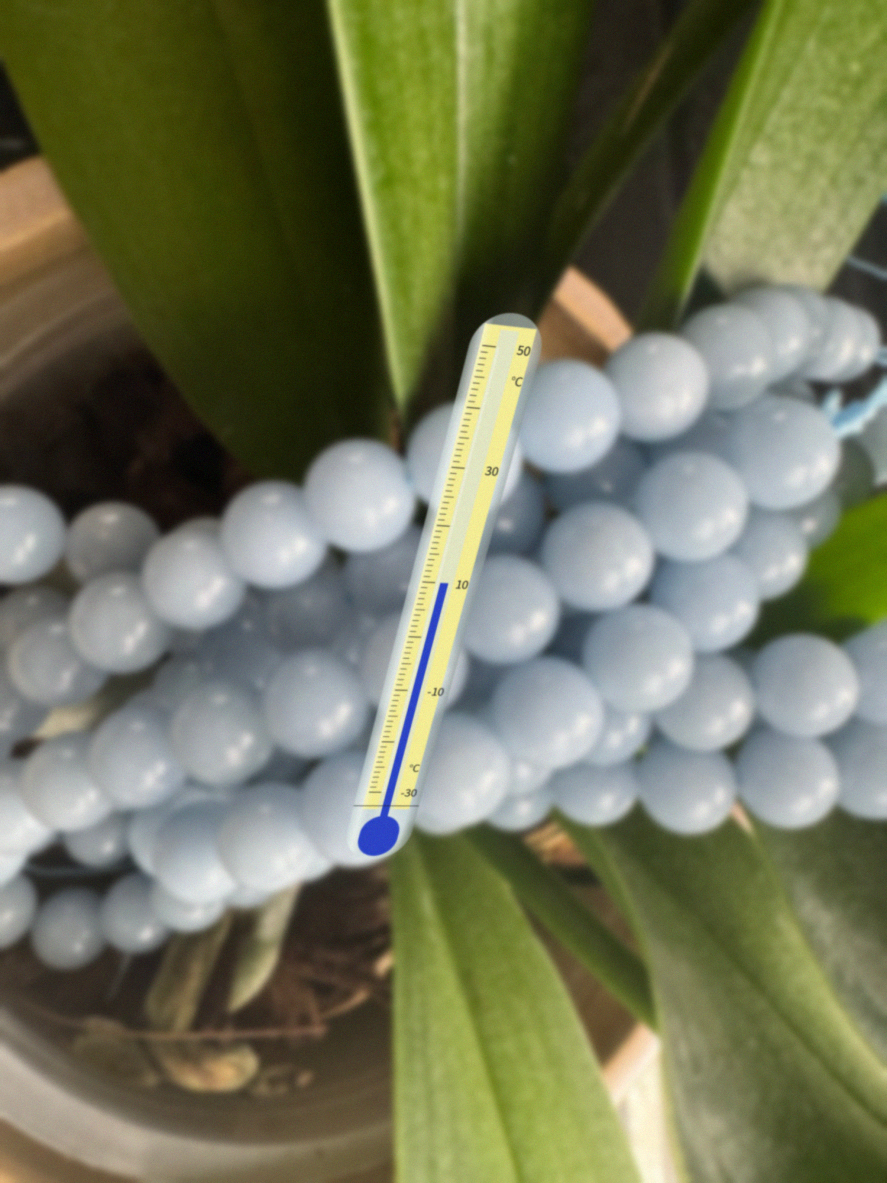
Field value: 10 °C
